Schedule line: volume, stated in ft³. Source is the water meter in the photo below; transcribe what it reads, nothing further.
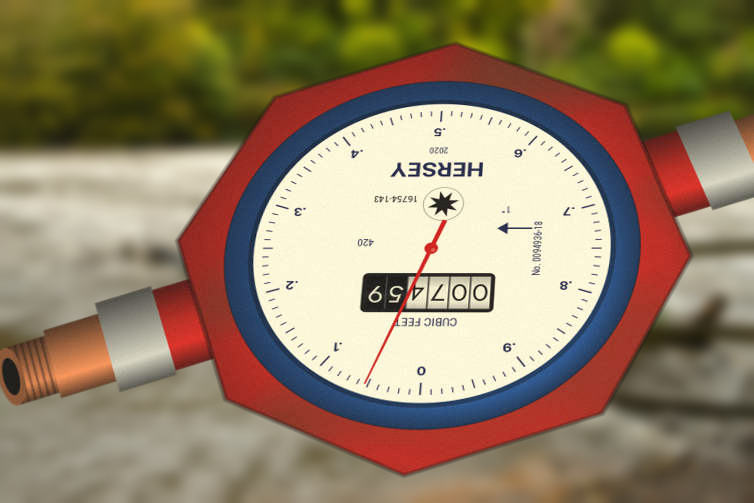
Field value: 7459.05 ft³
